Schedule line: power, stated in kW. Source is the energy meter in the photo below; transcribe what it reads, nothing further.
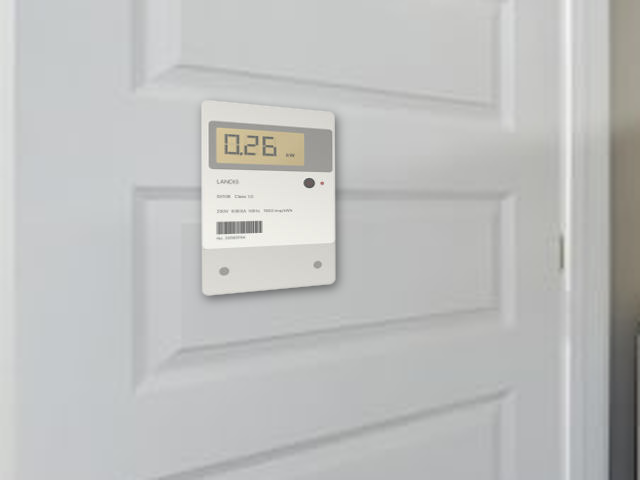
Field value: 0.26 kW
